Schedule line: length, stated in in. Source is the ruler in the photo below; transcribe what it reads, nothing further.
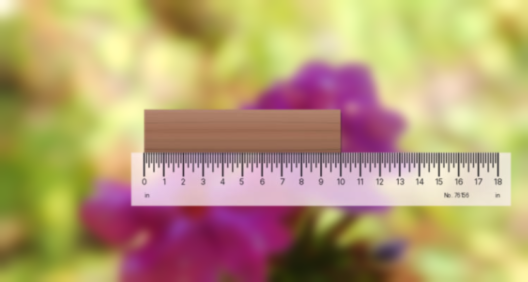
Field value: 10 in
